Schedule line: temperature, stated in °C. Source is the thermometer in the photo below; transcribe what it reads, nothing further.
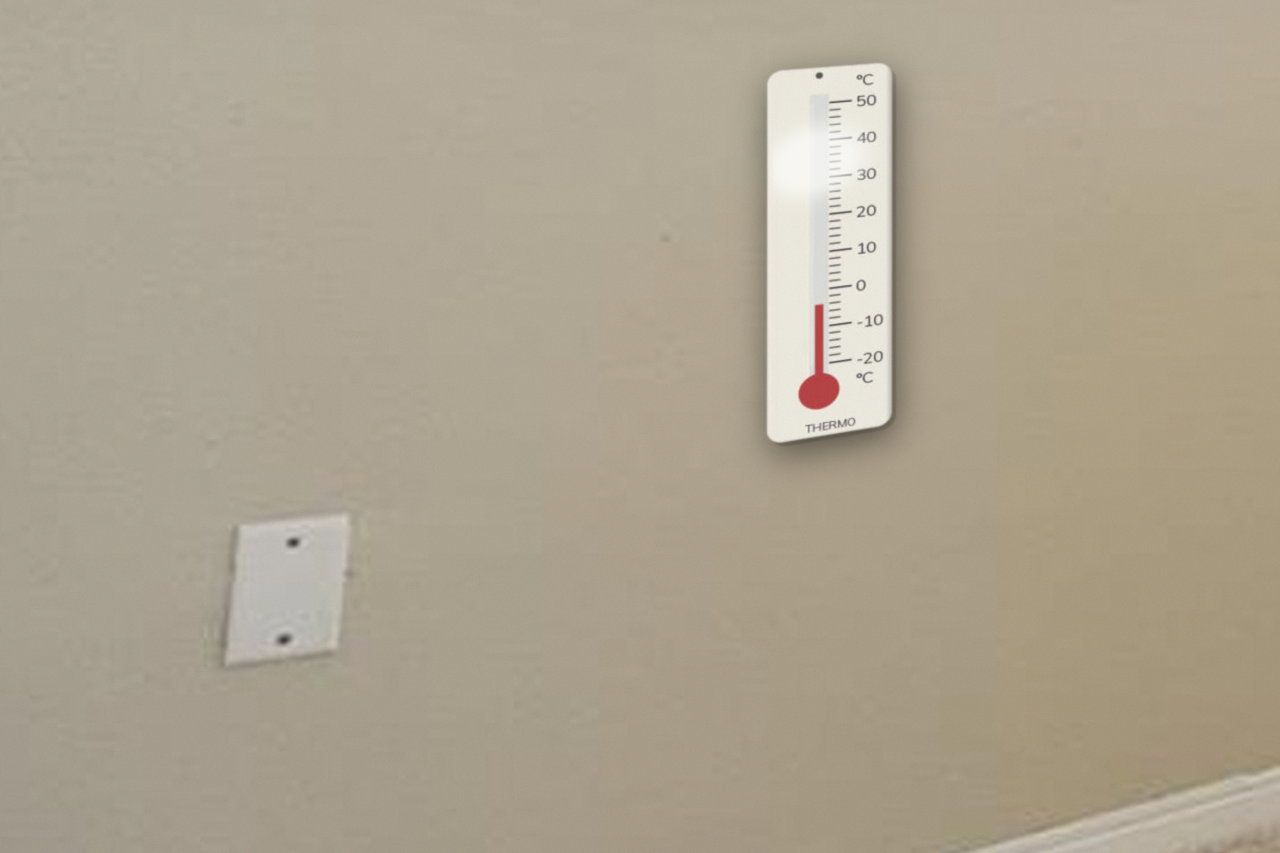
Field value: -4 °C
